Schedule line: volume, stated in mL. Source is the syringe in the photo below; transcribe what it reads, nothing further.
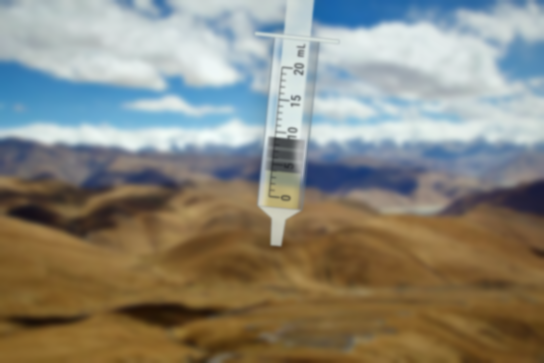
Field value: 4 mL
